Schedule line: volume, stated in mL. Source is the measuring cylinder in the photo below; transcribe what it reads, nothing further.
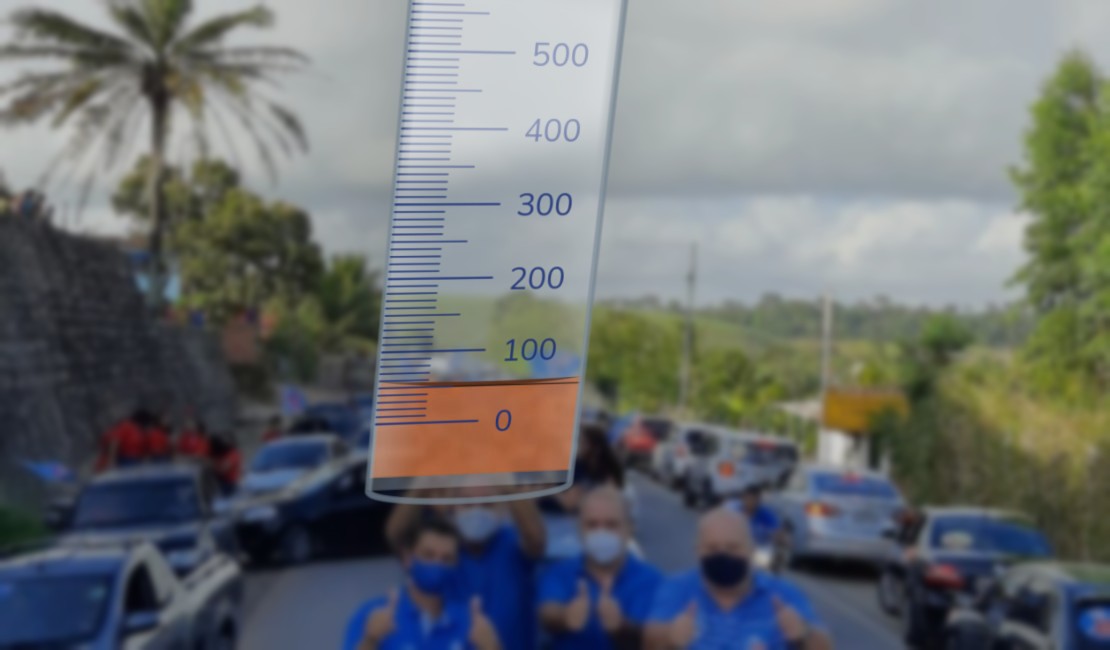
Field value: 50 mL
